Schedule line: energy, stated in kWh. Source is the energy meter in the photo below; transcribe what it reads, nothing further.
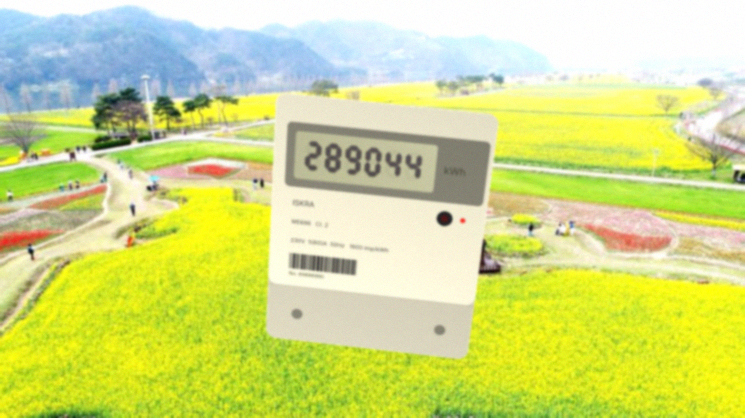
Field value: 289044 kWh
